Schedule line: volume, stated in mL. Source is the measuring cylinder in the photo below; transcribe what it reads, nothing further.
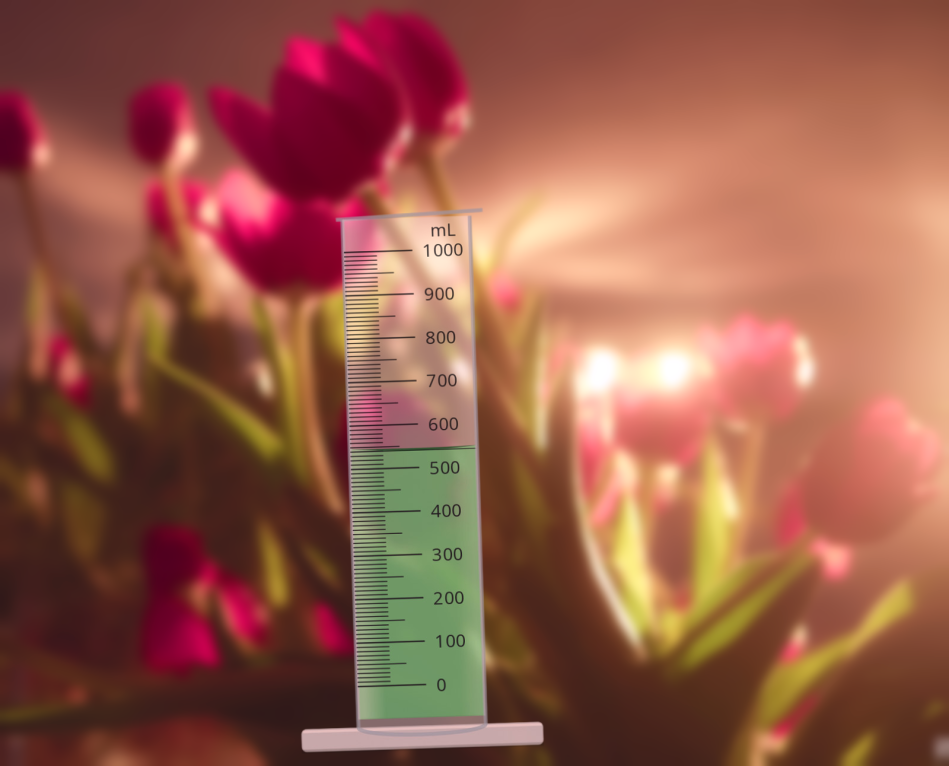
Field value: 540 mL
